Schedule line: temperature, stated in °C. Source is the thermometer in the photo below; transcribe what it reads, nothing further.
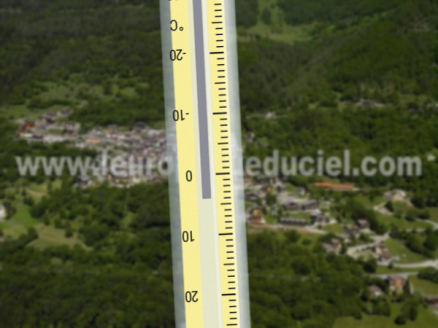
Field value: 4 °C
